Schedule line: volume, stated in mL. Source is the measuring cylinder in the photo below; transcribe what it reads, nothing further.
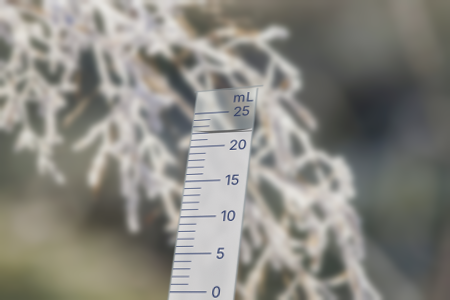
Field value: 22 mL
